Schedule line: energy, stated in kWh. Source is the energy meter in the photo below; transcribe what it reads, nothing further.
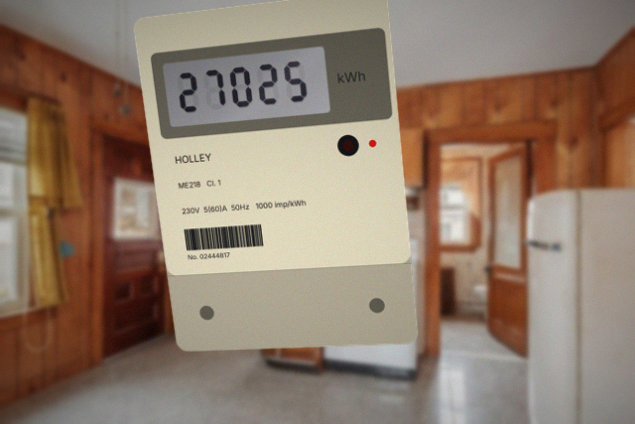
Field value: 27025 kWh
